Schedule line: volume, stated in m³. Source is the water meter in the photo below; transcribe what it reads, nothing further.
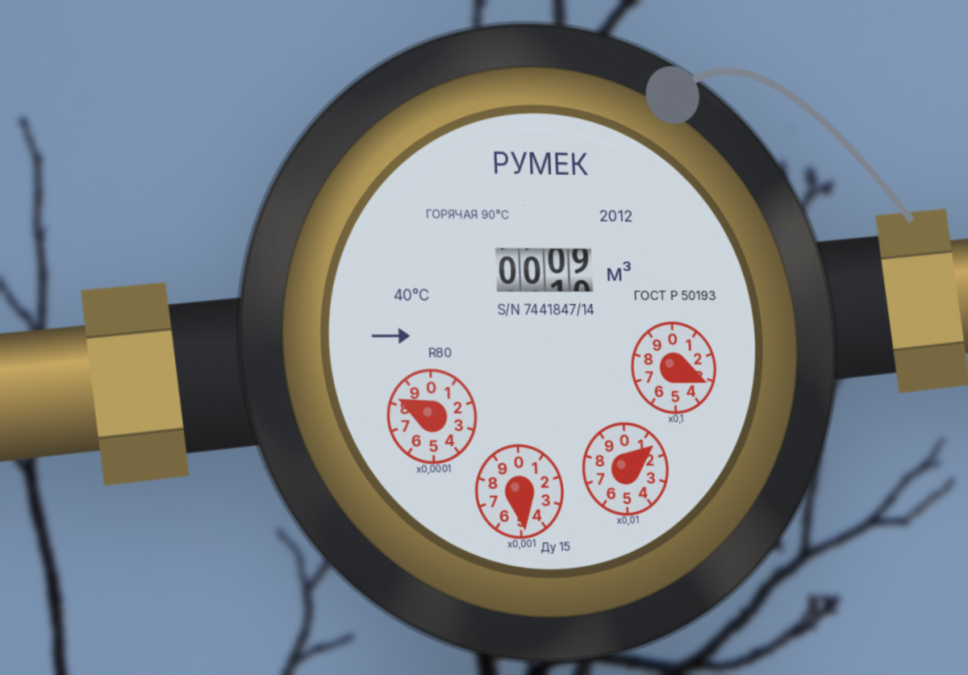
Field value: 9.3148 m³
